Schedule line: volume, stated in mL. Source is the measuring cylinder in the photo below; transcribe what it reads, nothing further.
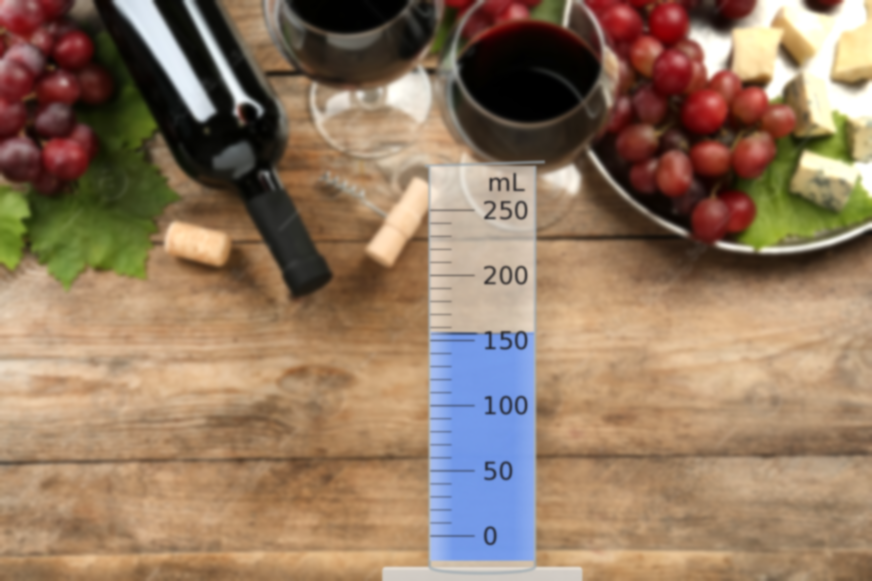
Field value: 155 mL
